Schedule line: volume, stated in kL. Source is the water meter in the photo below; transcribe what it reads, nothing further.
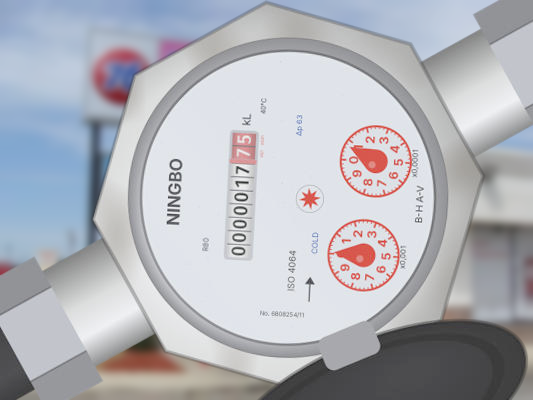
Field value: 17.7500 kL
